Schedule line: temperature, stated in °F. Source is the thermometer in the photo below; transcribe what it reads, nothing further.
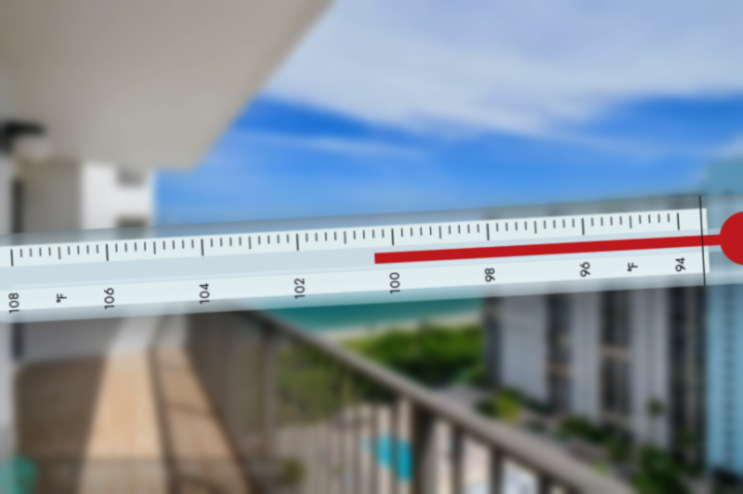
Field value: 100.4 °F
